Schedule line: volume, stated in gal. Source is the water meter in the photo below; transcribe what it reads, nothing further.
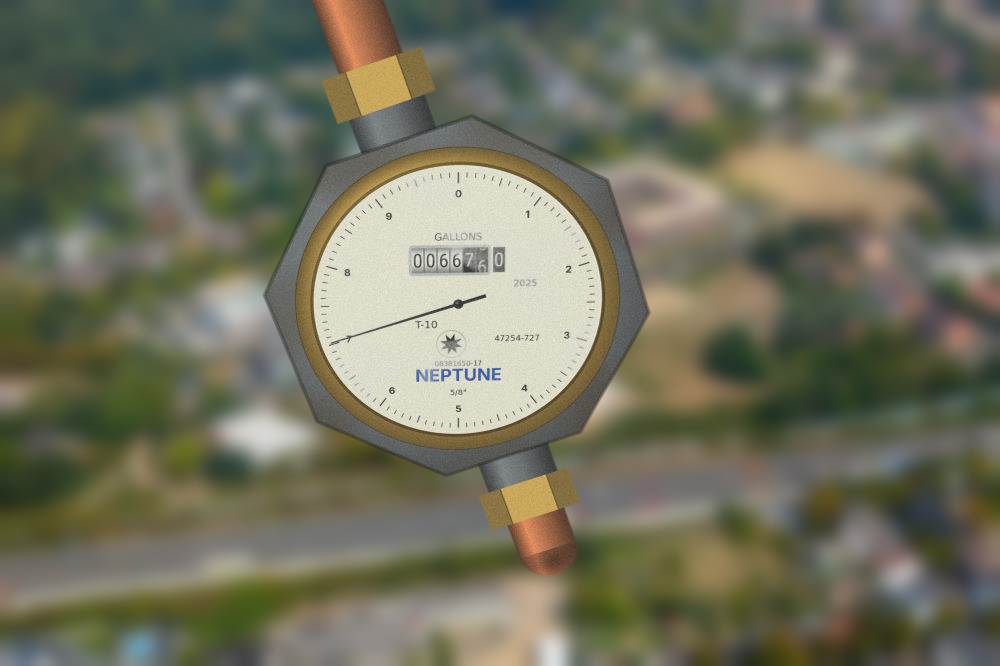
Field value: 66757.0 gal
